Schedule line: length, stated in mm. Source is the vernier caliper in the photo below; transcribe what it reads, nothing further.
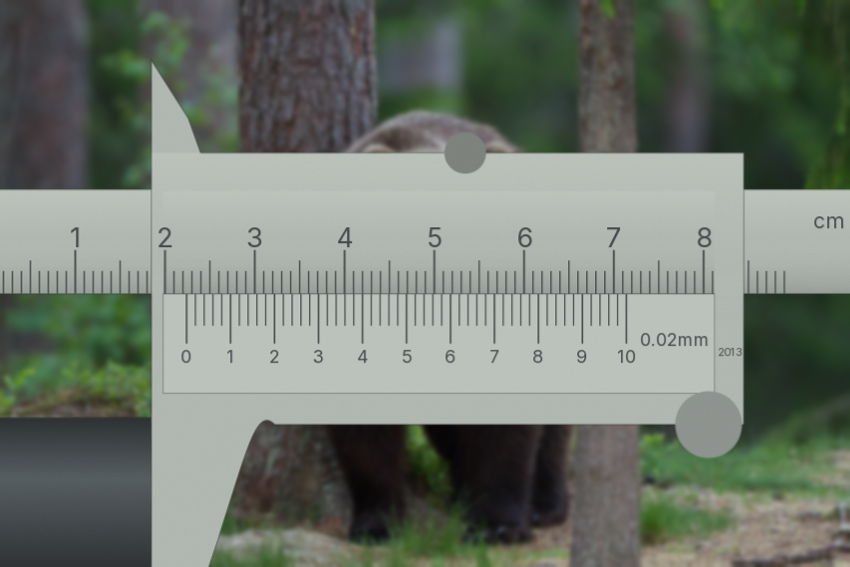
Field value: 22.4 mm
